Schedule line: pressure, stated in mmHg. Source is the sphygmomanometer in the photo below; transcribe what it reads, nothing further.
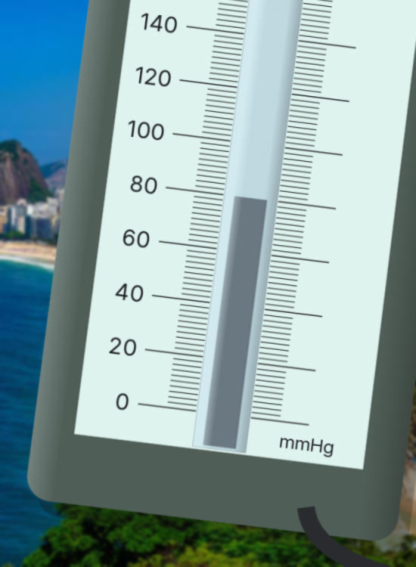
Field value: 80 mmHg
